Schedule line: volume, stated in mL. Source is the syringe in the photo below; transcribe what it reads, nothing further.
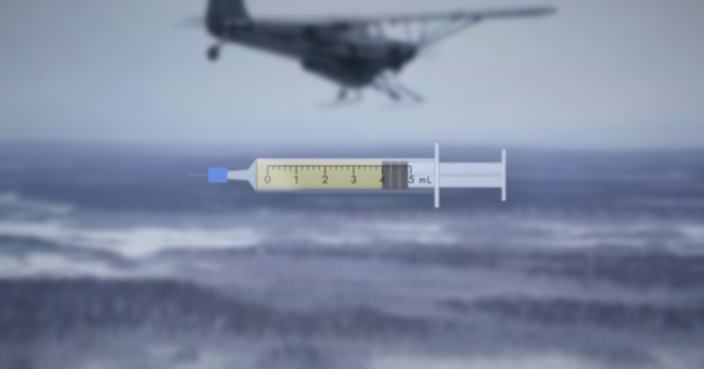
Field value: 4 mL
